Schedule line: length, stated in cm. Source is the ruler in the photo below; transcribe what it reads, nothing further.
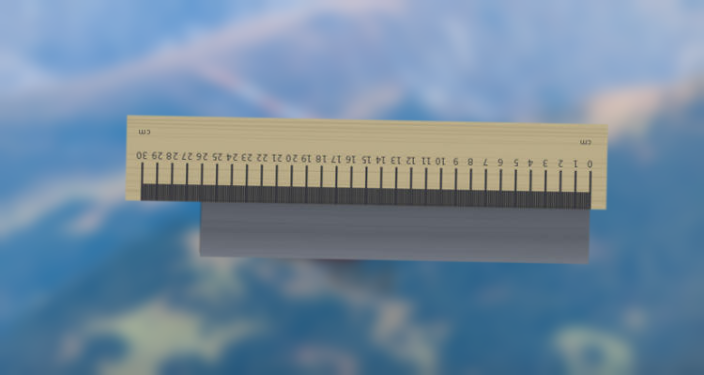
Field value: 26 cm
